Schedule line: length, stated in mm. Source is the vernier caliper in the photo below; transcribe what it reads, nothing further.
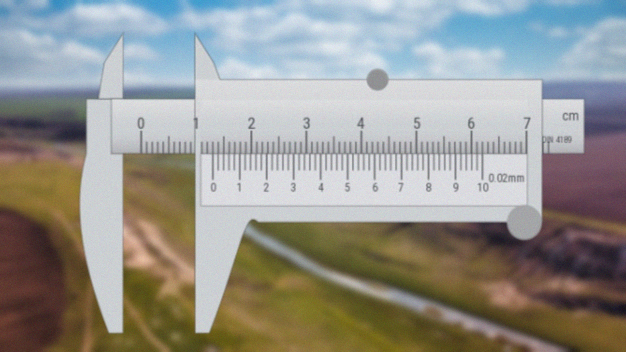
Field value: 13.0 mm
